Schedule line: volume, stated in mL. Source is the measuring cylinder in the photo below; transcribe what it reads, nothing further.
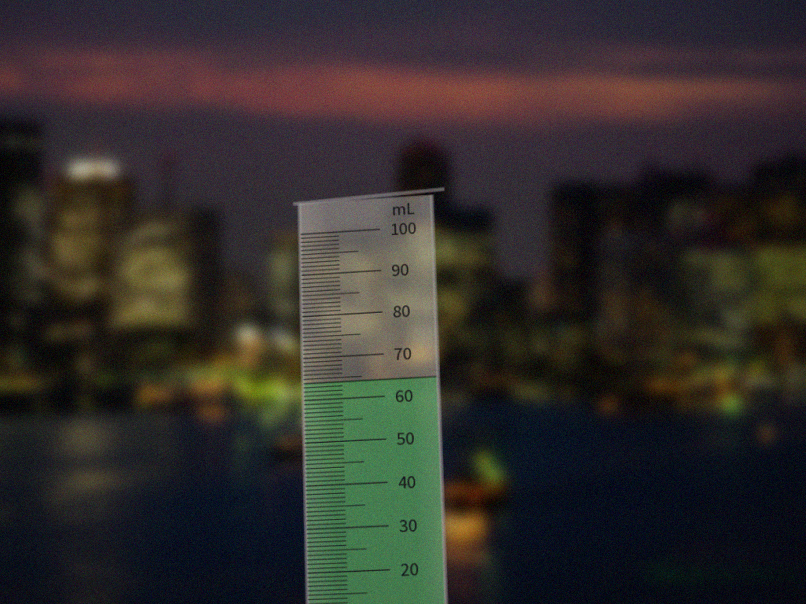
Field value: 64 mL
